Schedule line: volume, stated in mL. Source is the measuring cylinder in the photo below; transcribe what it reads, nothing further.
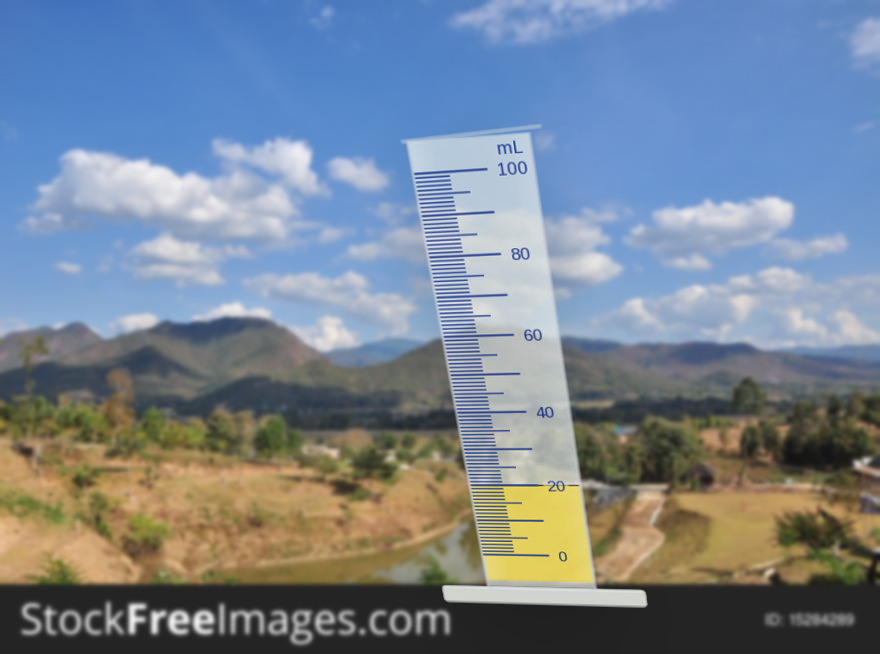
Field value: 20 mL
